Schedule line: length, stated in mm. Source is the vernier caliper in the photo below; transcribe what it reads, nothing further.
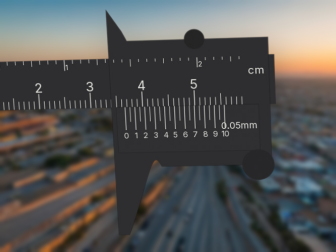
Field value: 36.6 mm
